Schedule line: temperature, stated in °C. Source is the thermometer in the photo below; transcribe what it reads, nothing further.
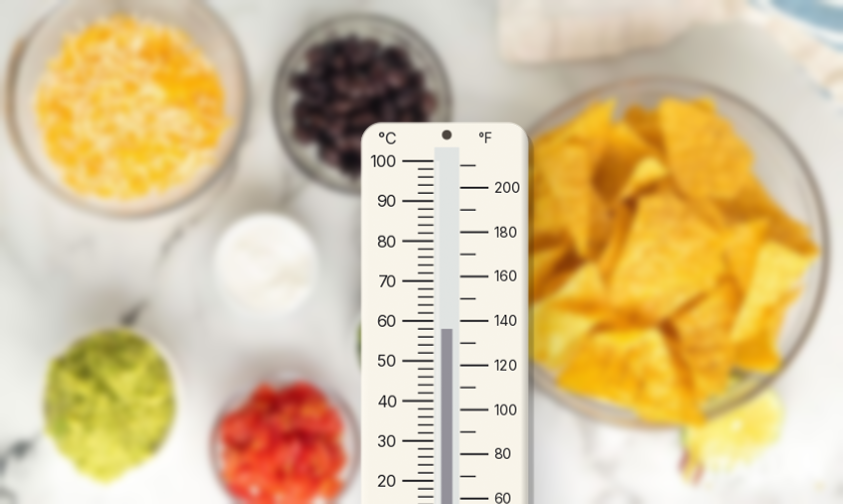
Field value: 58 °C
